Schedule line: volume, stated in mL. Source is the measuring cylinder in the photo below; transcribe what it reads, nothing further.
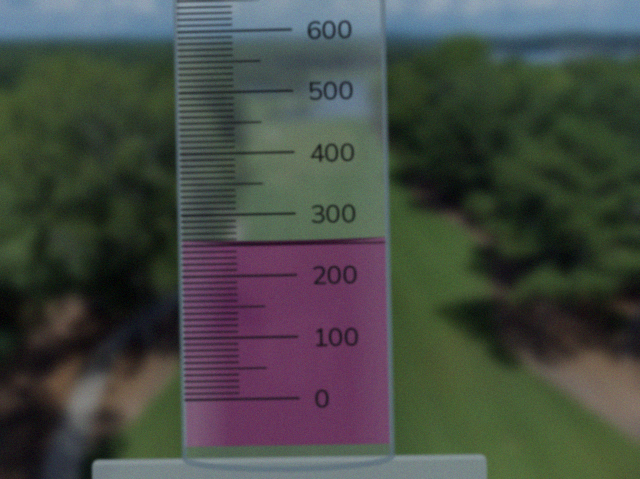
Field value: 250 mL
